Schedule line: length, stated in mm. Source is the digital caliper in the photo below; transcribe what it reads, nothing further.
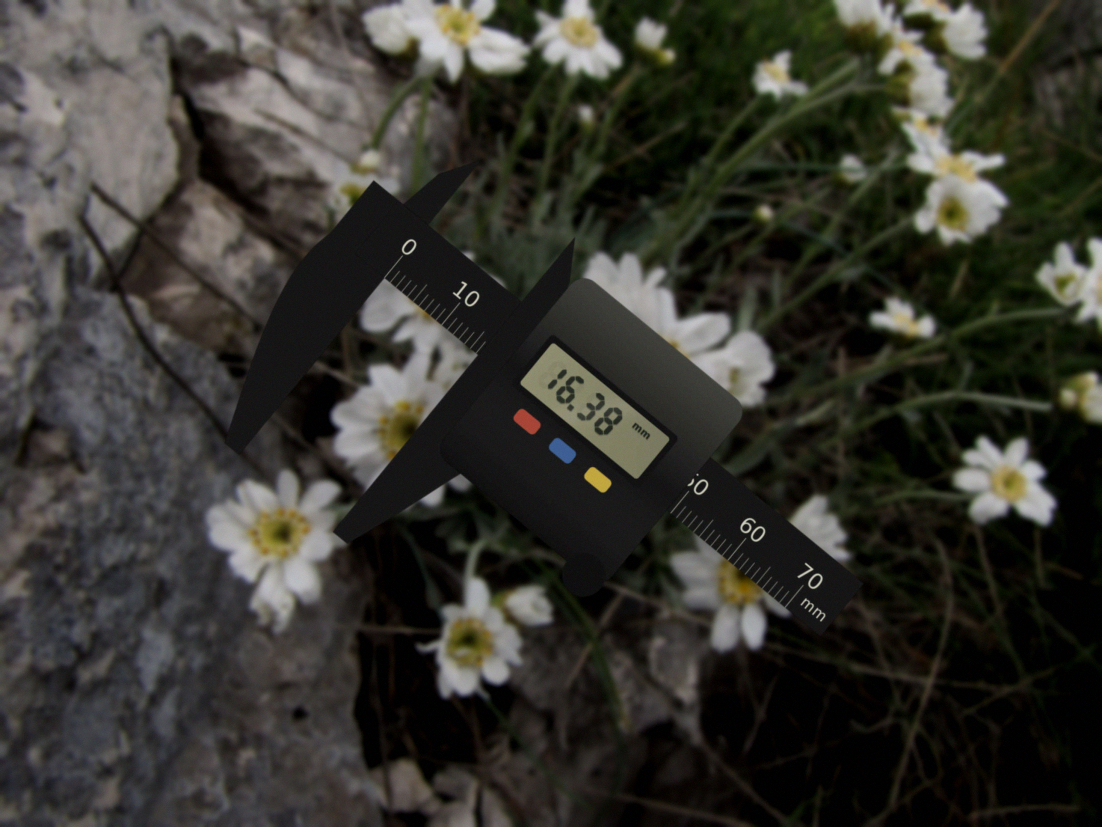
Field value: 16.38 mm
